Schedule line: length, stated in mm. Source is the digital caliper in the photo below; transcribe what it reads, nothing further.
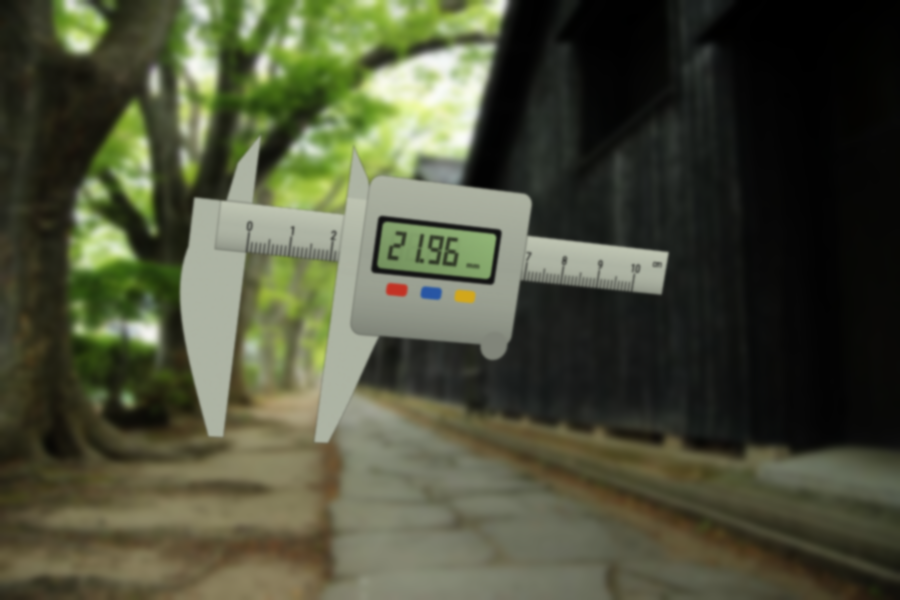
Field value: 21.96 mm
